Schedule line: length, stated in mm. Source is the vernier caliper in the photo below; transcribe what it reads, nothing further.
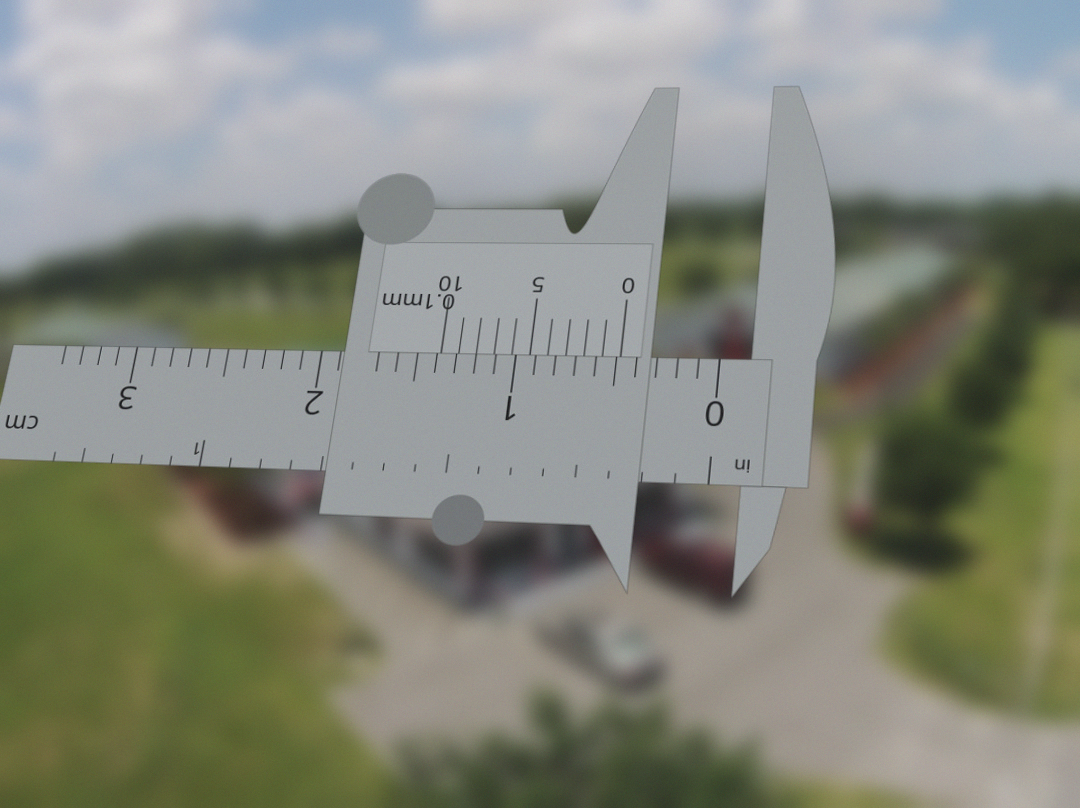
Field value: 4.8 mm
